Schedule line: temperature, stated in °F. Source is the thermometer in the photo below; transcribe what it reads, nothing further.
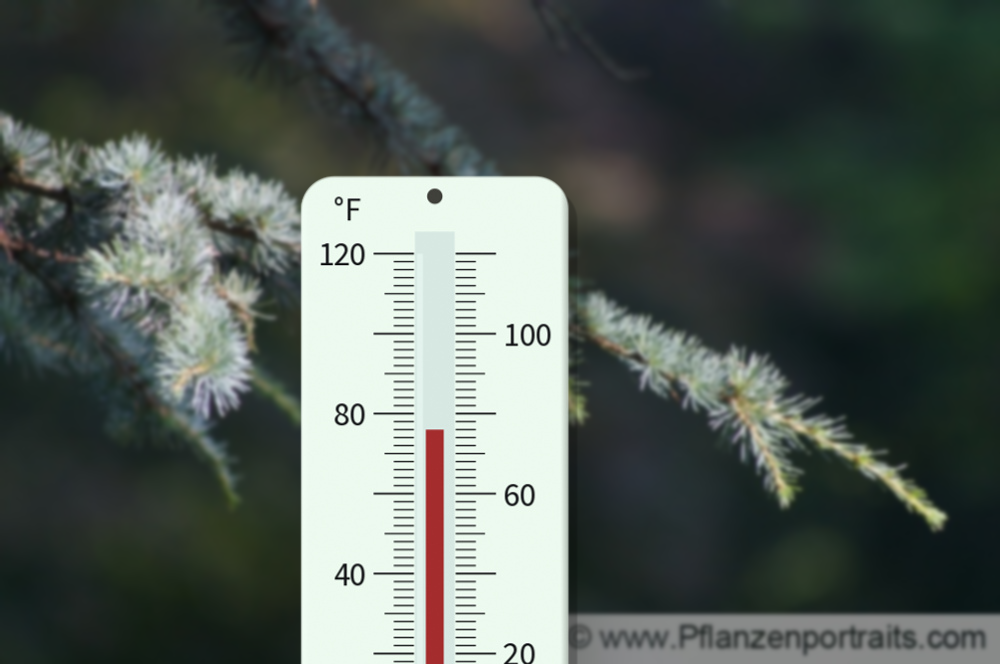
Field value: 76 °F
